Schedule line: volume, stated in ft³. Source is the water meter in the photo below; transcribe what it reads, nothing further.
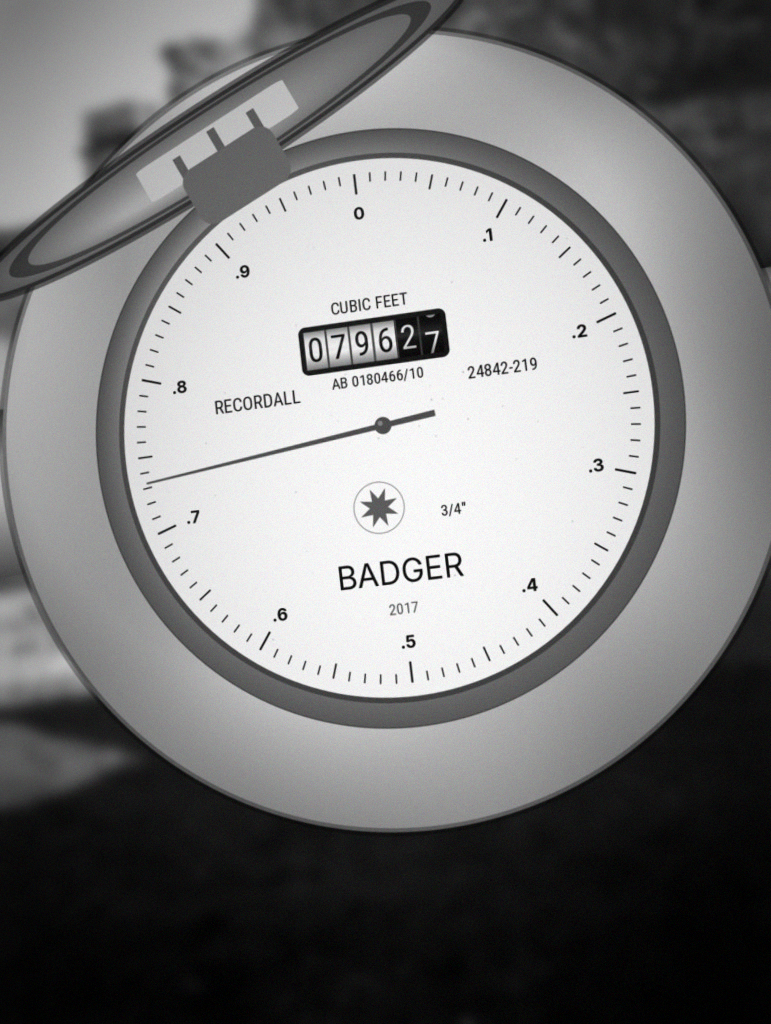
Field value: 79626.73 ft³
